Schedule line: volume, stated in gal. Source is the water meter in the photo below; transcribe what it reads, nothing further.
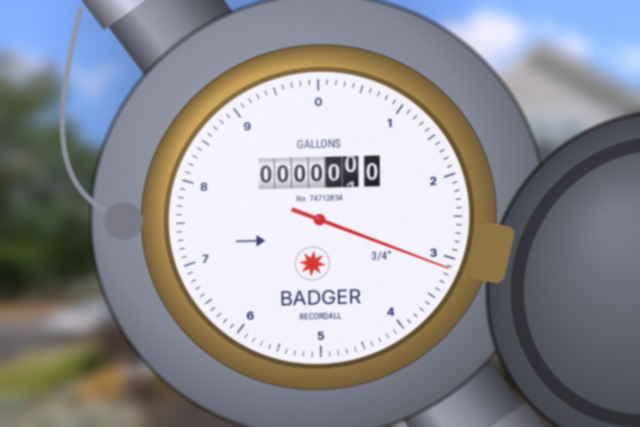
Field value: 3.1 gal
